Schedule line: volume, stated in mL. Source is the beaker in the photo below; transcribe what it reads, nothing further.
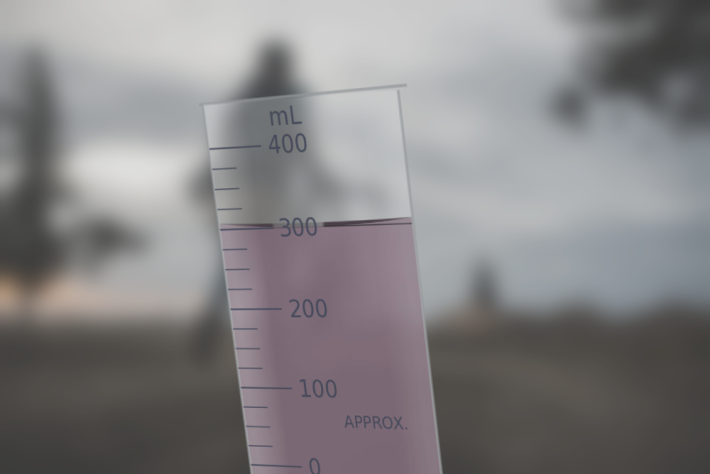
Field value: 300 mL
